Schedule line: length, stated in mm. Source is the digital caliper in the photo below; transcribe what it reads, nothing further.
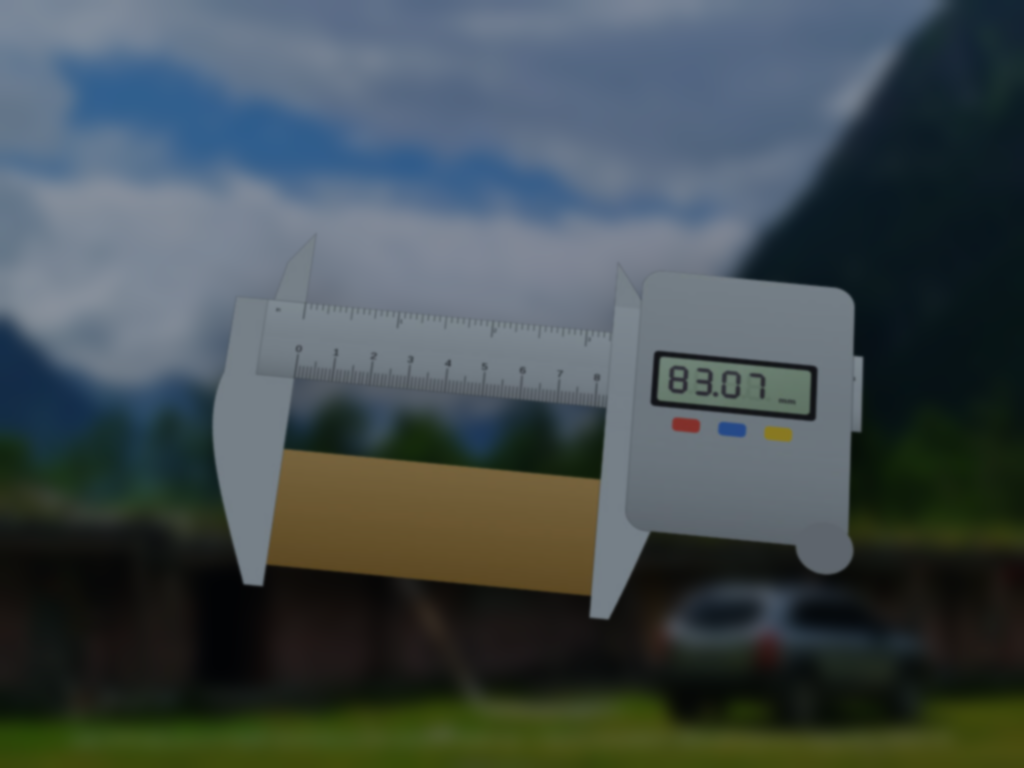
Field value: 83.07 mm
